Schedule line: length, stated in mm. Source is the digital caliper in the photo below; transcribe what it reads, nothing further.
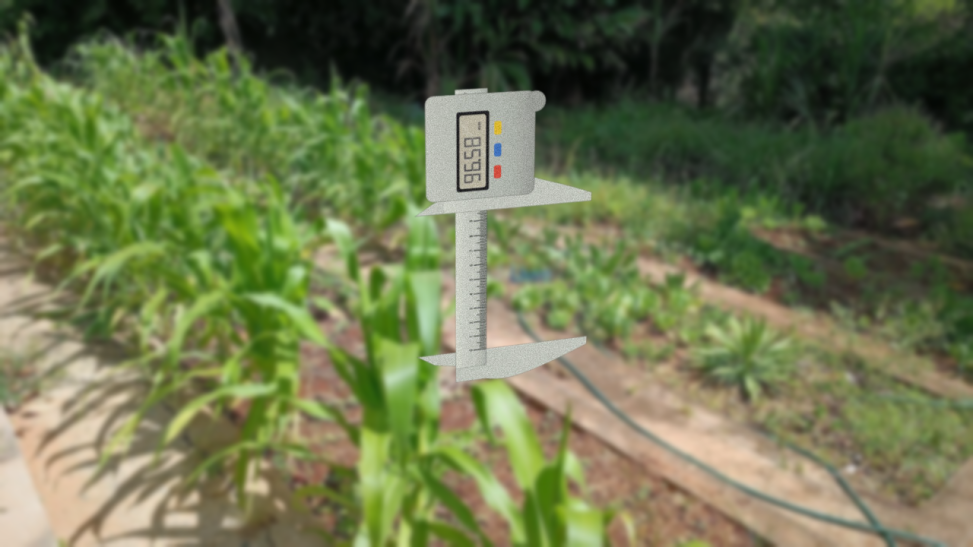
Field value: 96.58 mm
